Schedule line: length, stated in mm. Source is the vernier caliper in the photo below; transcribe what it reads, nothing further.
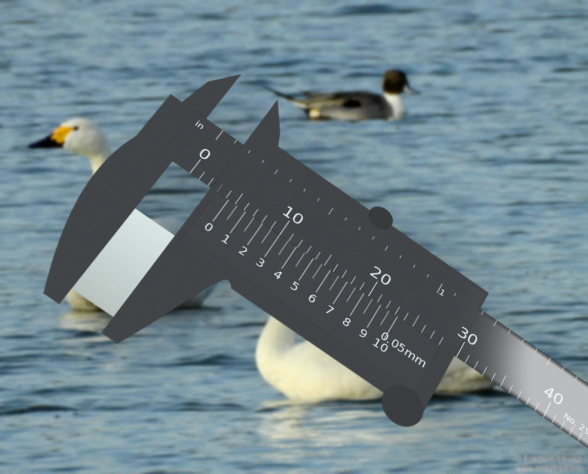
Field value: 4.3 mm
